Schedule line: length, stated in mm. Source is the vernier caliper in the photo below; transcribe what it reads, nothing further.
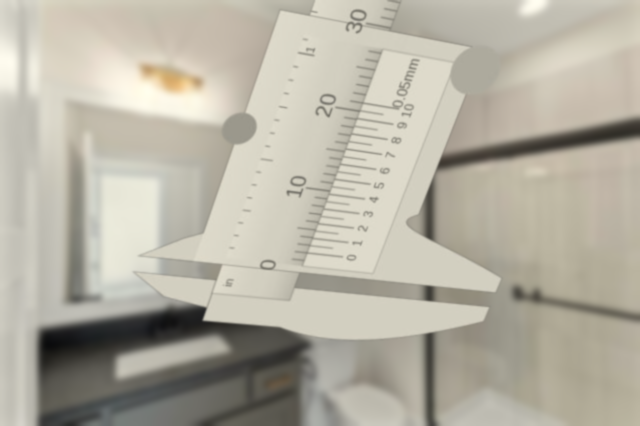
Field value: 2.0 mm
